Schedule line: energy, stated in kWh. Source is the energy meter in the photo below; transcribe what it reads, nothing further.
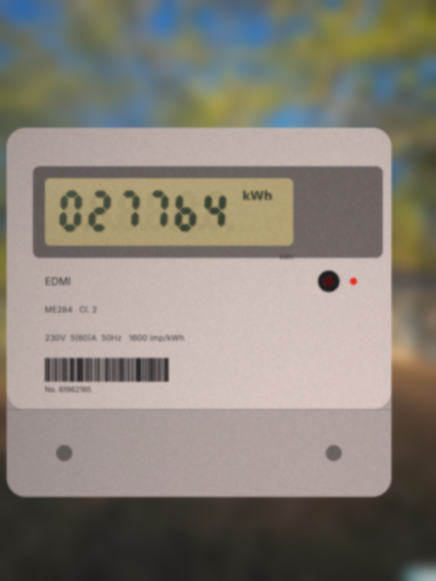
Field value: 27764 kWh
